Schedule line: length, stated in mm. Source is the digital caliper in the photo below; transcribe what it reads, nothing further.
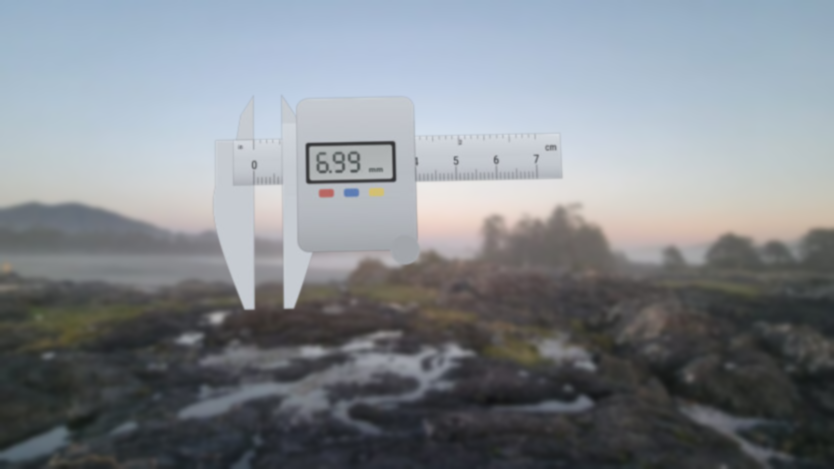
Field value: 6.99 mm
